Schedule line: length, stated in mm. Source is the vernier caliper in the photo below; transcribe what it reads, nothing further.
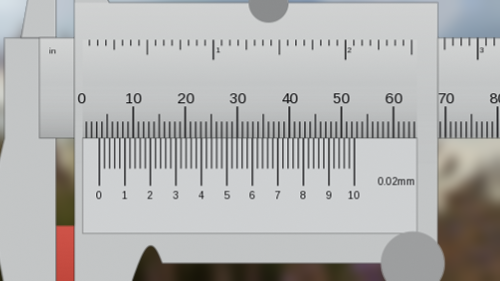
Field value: 3.5 mm
